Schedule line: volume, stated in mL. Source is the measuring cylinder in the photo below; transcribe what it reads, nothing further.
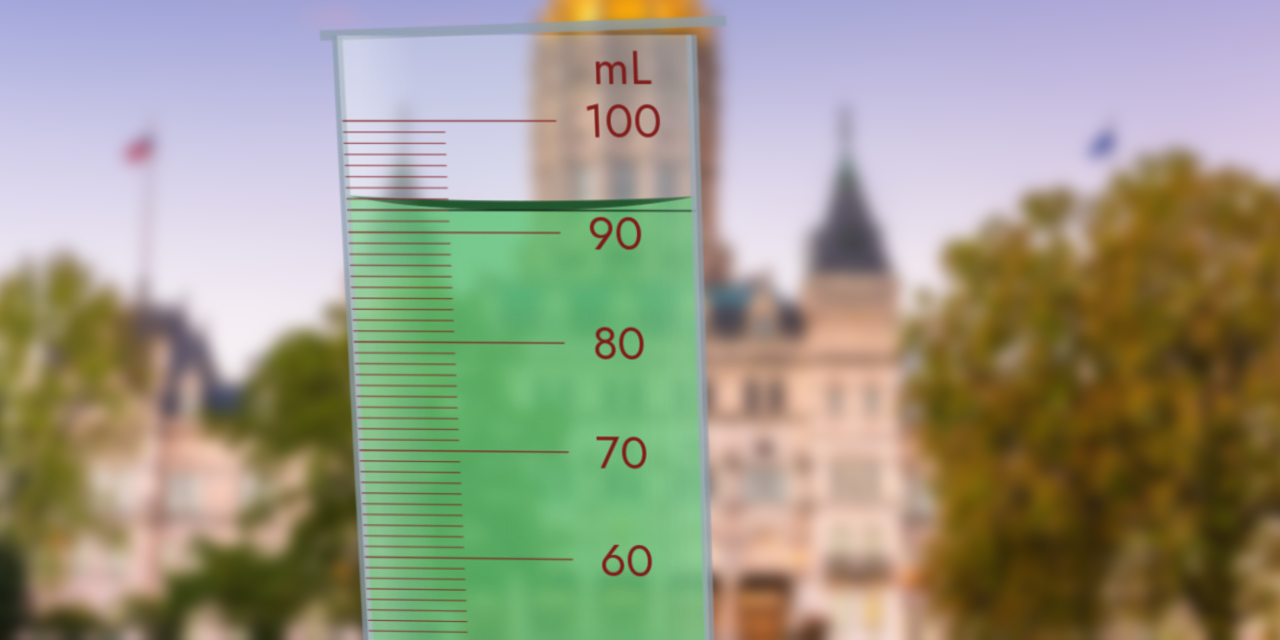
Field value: 92 mL
